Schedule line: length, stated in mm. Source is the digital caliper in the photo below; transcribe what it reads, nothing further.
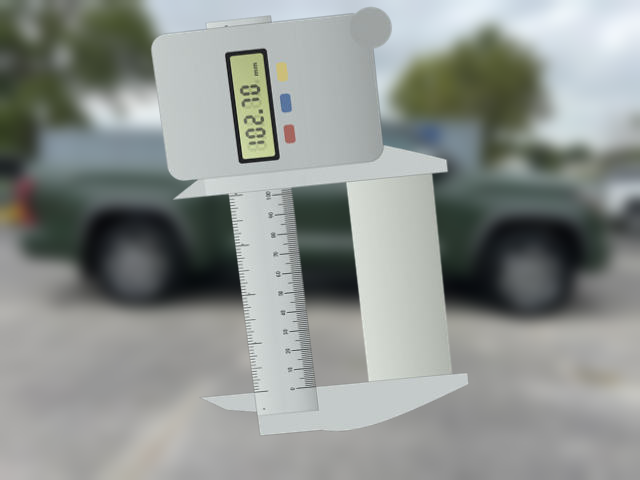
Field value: 102.70 mm
